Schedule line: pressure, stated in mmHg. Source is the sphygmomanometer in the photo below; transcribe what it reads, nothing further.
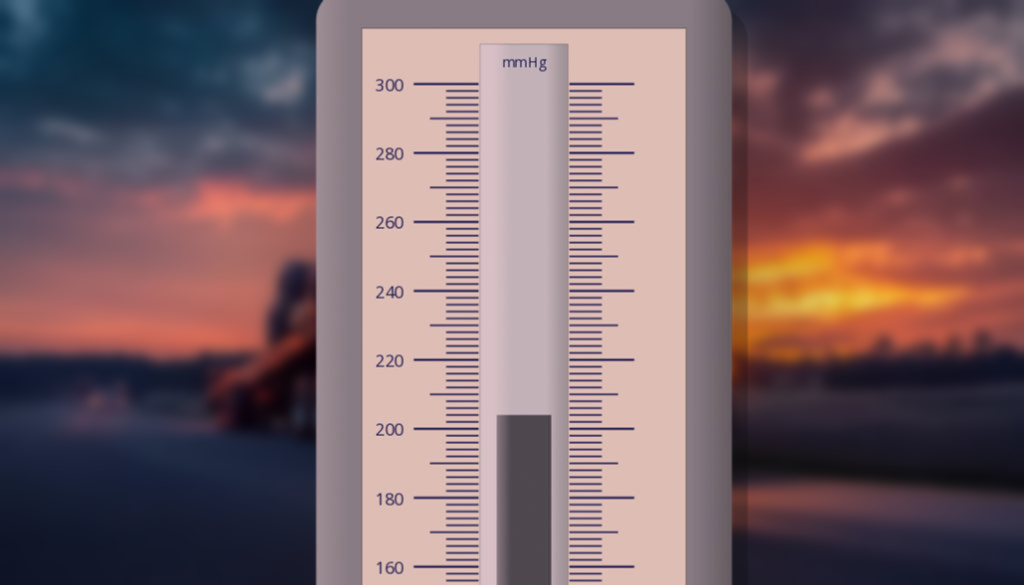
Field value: 204 mmHg
